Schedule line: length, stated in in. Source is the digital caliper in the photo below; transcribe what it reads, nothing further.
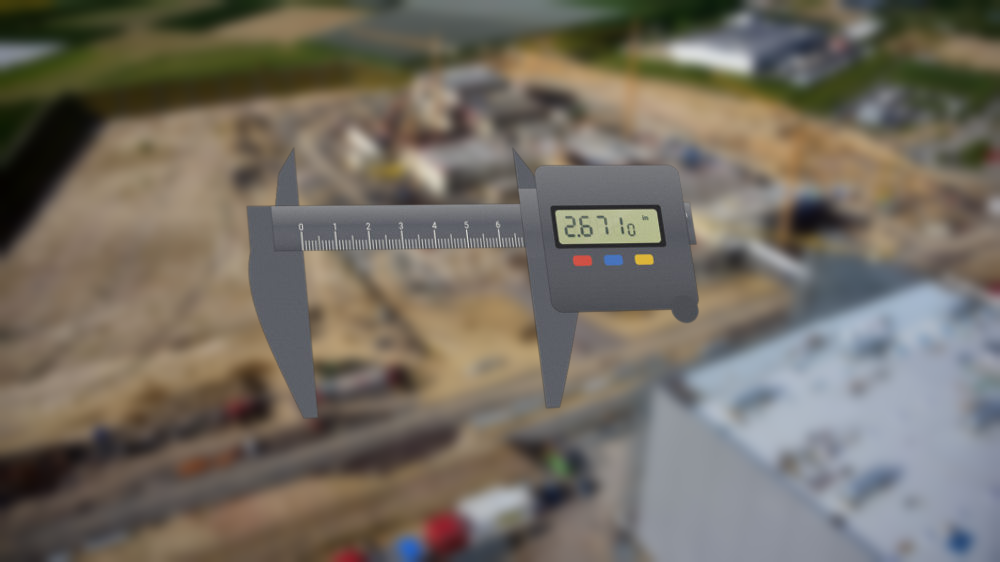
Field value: 2.6710 in
